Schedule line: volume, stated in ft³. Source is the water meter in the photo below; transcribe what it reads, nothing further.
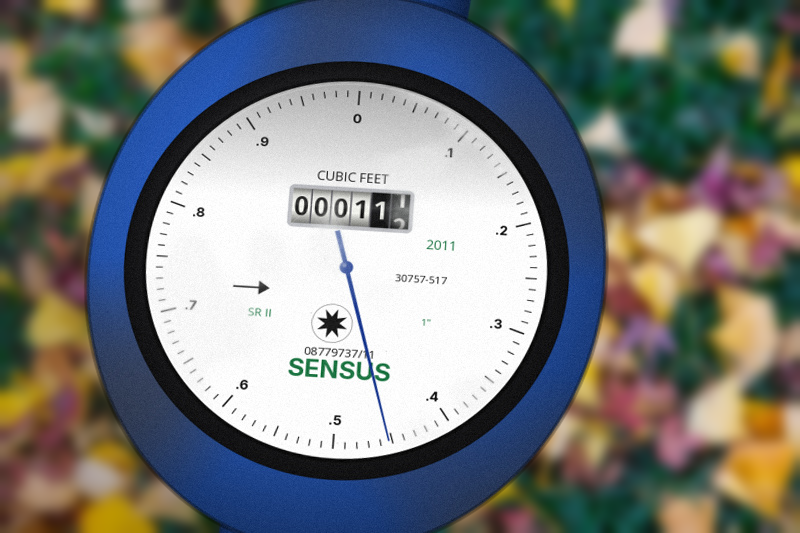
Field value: 111.45 ft³
